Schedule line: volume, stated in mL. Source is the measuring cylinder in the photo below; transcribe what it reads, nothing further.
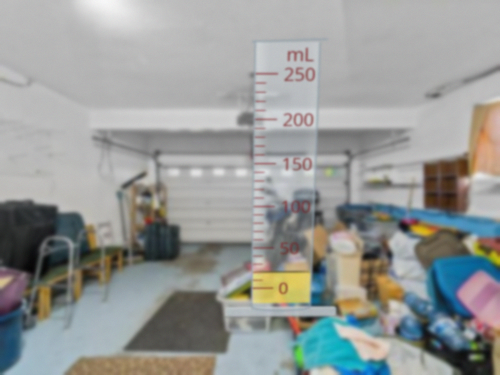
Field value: 20 mL
